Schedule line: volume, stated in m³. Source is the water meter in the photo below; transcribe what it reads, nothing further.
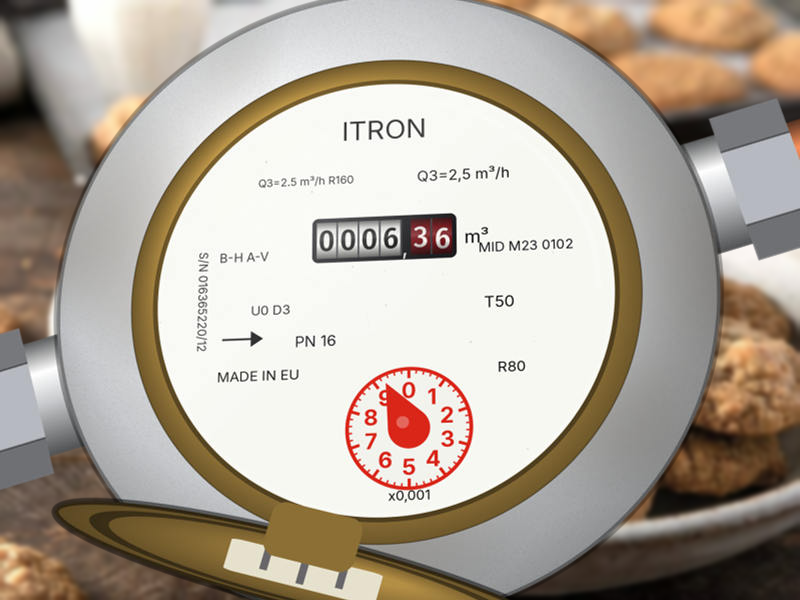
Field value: 6.359 m³
